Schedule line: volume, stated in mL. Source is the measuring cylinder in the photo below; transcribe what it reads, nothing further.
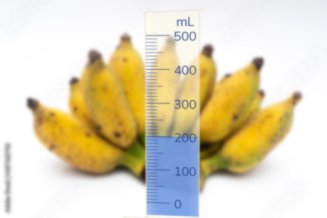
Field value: 200 mL
